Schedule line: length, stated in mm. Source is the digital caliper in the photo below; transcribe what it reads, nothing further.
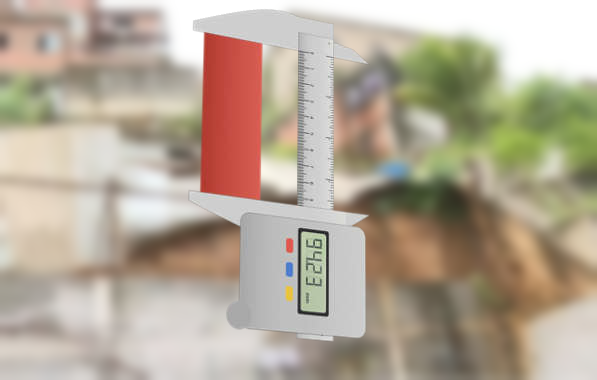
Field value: 94.23 mm
